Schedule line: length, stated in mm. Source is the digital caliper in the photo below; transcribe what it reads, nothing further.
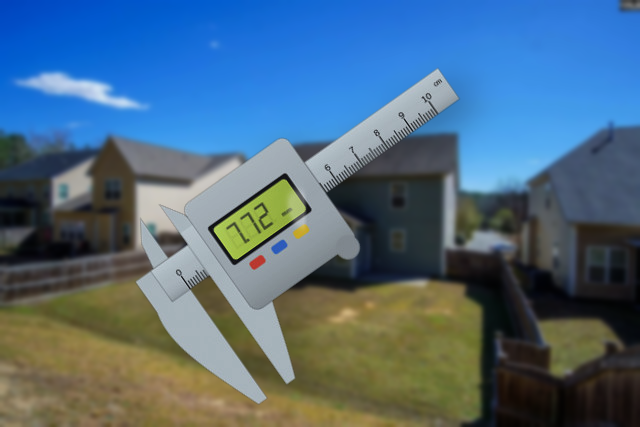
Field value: 7.72 mm
